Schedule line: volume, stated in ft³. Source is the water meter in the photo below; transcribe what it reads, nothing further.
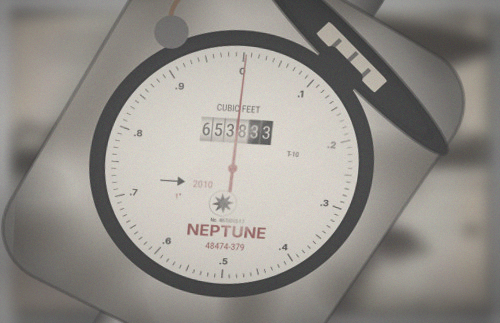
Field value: 653833.00 ft³
